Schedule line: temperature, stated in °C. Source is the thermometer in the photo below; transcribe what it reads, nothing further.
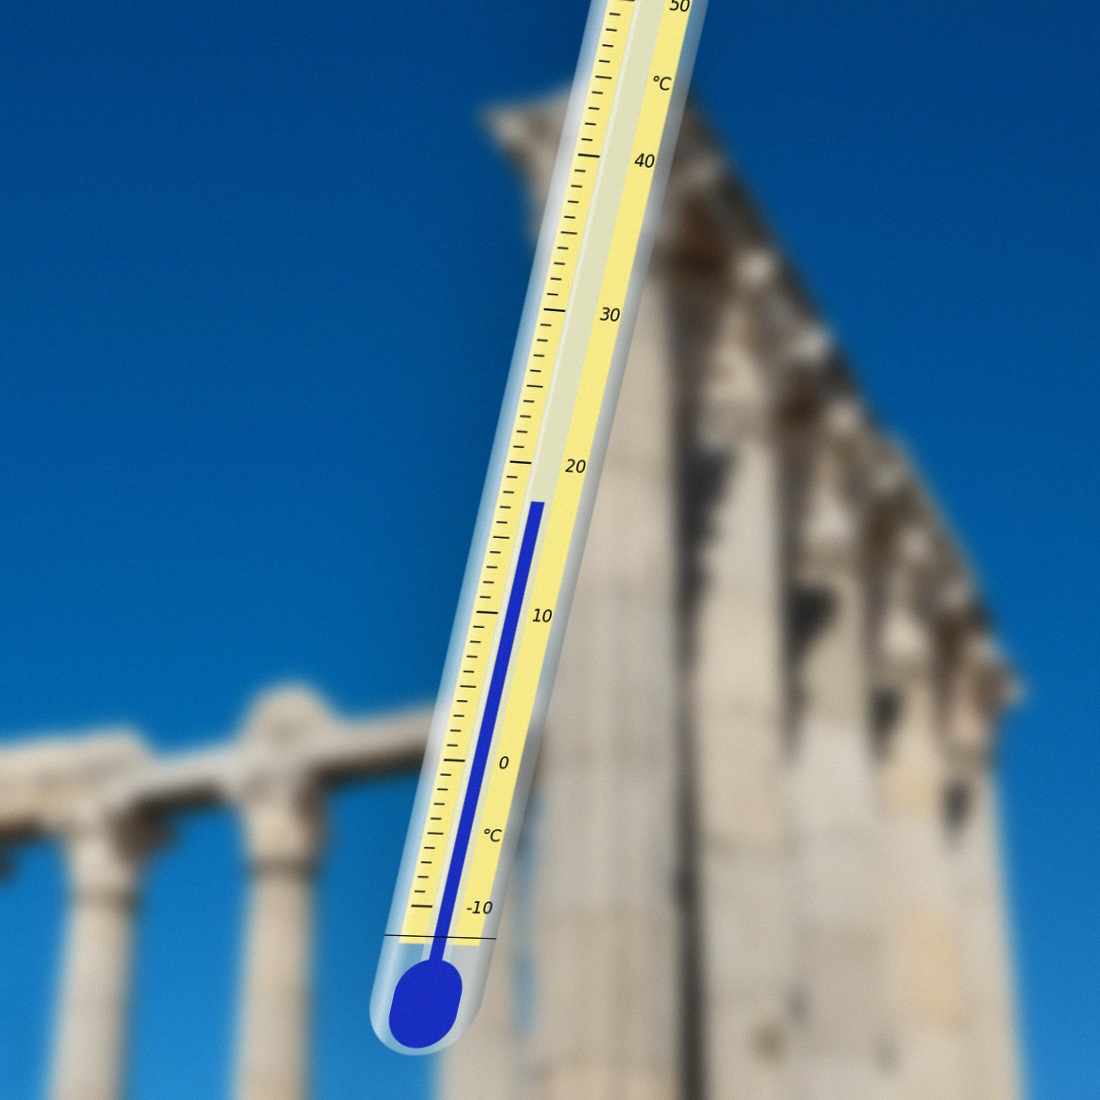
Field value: 17.5 °C
